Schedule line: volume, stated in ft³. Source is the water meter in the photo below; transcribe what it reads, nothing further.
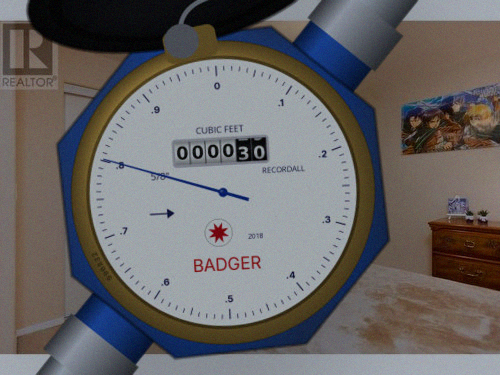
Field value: 29.80 ft³
